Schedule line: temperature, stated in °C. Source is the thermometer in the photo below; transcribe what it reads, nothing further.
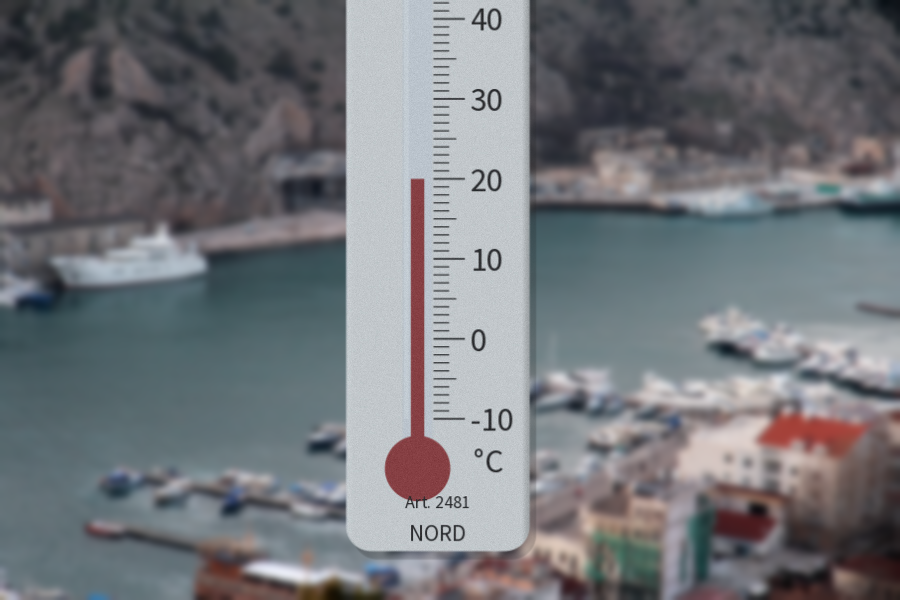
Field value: 20 °C
